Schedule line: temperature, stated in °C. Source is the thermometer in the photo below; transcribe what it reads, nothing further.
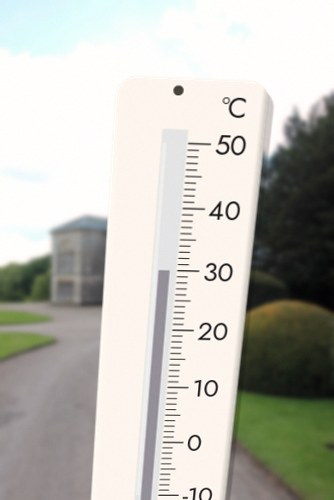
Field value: 30 °C
